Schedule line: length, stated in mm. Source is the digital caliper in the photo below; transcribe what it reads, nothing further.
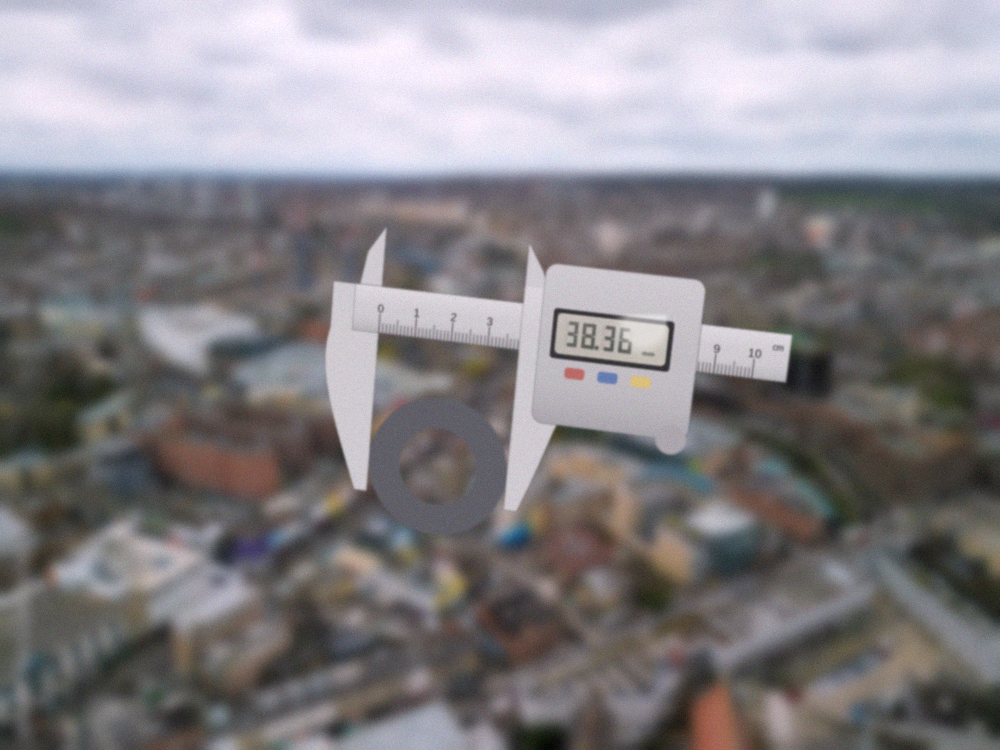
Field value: 38.36 mm
